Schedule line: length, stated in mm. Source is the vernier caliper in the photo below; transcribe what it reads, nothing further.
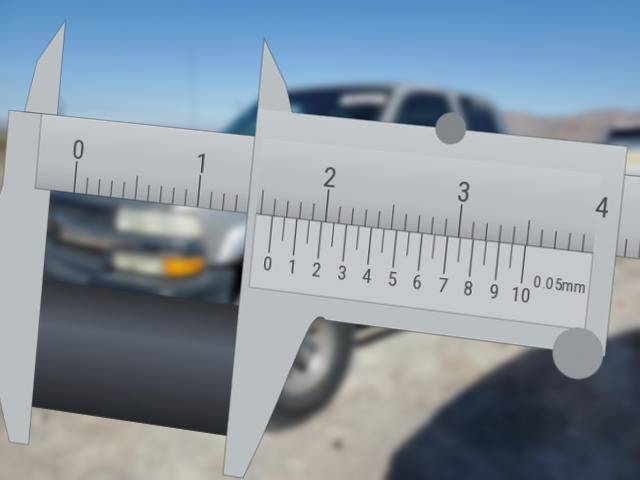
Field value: 15.9 mm
